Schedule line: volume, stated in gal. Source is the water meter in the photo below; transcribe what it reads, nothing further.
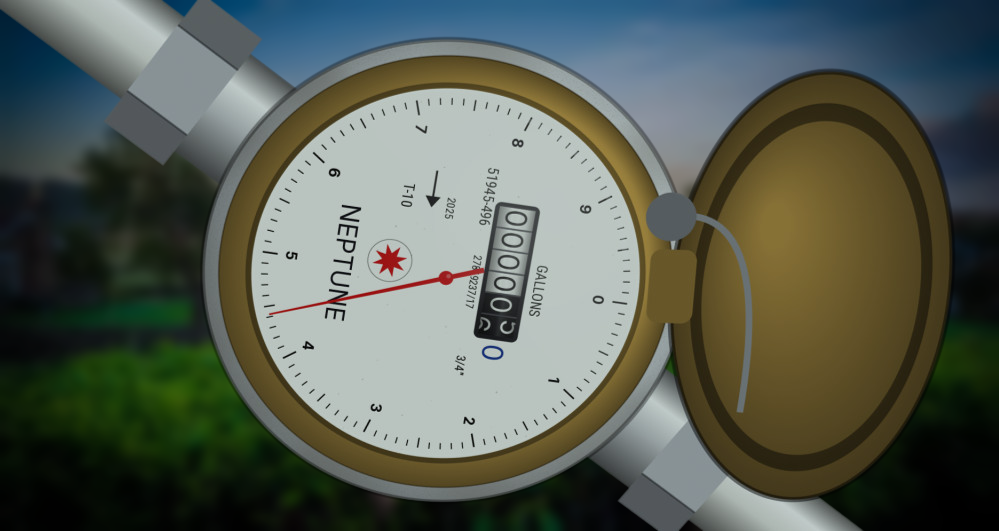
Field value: 54.4 gal
